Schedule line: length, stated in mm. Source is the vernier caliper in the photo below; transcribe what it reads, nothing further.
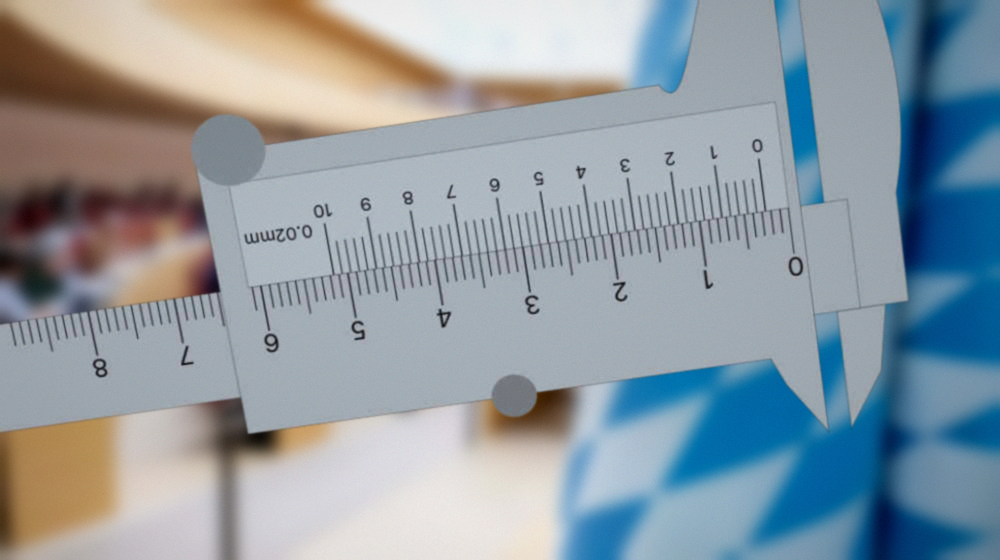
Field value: 2.6 mm
